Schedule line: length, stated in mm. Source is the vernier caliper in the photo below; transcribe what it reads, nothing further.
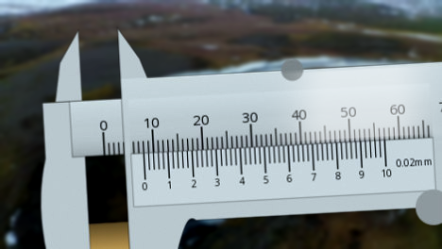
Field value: 8.0 mm
